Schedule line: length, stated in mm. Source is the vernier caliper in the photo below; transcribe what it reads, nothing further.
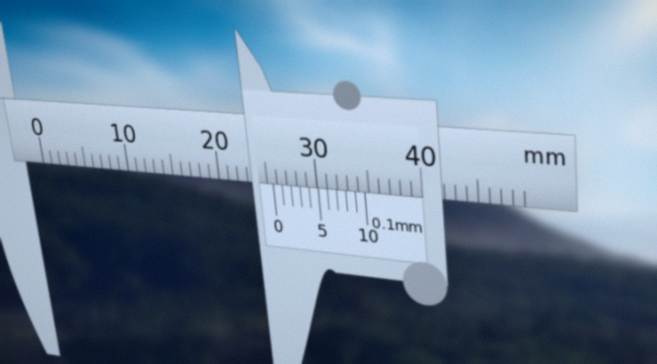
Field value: 25.6 mm
